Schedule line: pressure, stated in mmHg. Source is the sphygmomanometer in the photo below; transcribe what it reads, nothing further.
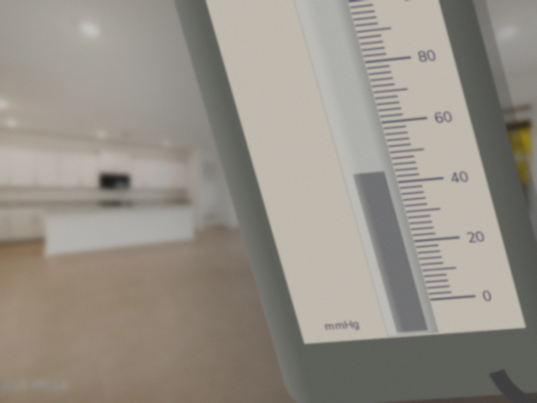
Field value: 44 mmHg
